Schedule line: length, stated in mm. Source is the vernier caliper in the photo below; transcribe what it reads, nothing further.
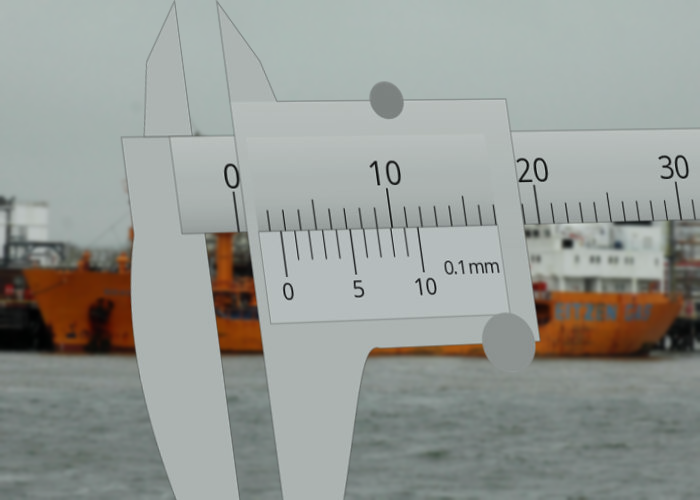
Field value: 2.7 mm
